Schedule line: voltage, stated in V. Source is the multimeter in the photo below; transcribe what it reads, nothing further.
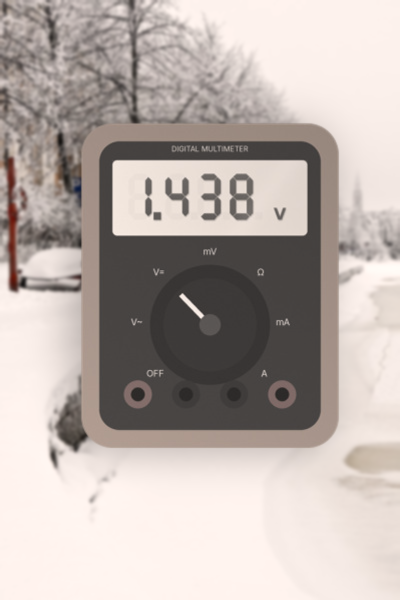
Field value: 1.438 V
